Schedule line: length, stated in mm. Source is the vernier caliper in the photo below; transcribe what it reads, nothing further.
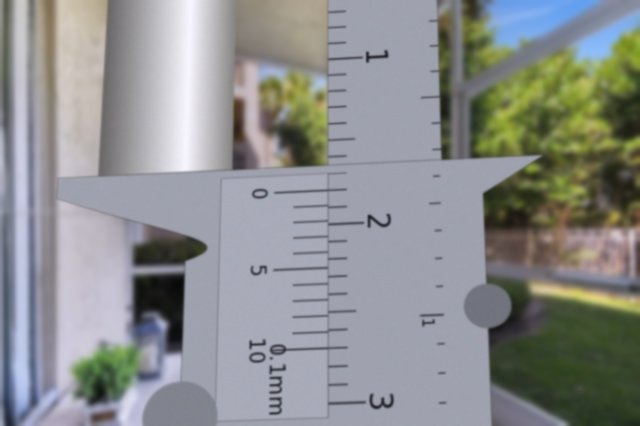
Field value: 18.0 mm
